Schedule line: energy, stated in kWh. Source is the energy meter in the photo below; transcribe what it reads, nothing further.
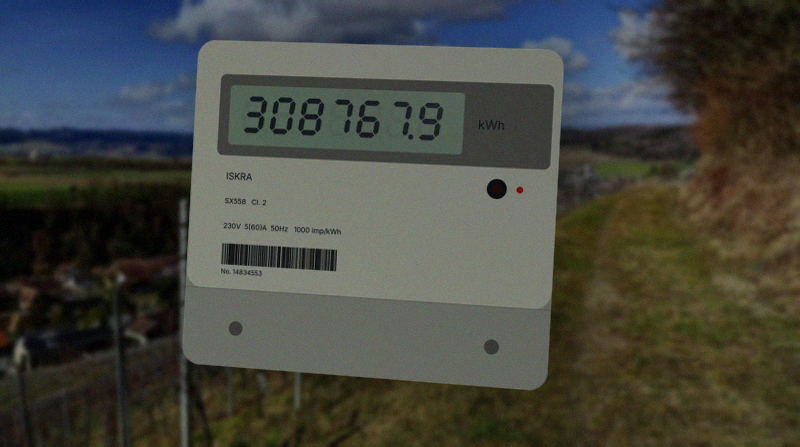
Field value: 308767.9 kWh
